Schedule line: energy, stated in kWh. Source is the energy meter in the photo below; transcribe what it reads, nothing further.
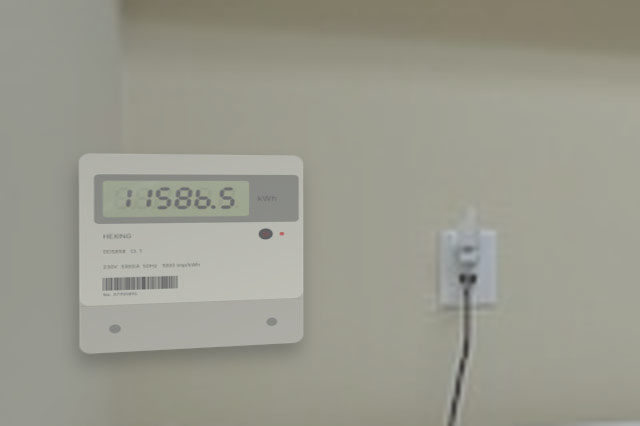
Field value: 11586.5 kWh
